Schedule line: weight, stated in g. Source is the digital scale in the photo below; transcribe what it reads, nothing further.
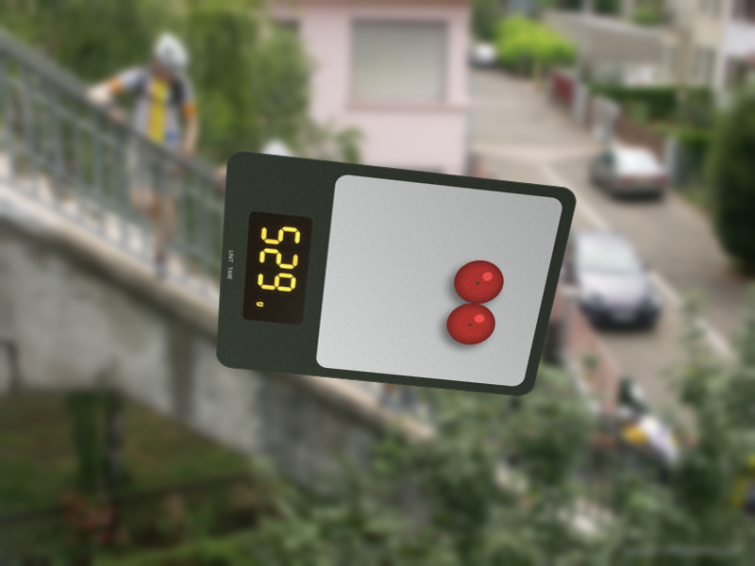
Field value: 529 g
